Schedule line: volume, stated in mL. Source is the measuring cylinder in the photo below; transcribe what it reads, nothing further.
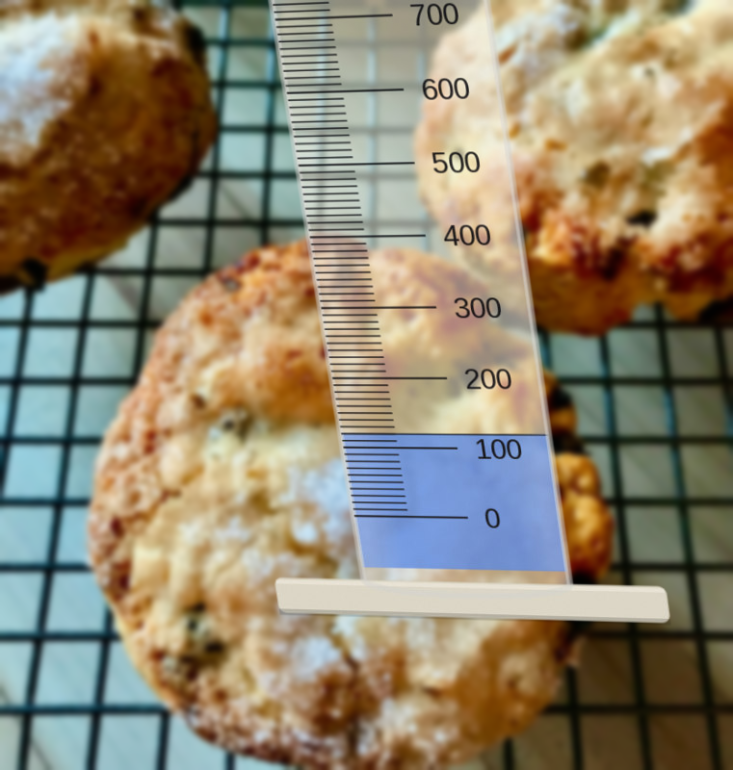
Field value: 120 mL
